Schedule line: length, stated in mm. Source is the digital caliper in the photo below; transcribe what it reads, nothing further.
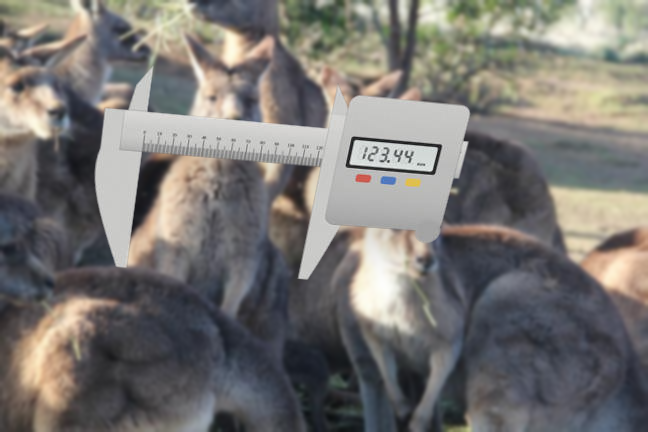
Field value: 123.44 mm
